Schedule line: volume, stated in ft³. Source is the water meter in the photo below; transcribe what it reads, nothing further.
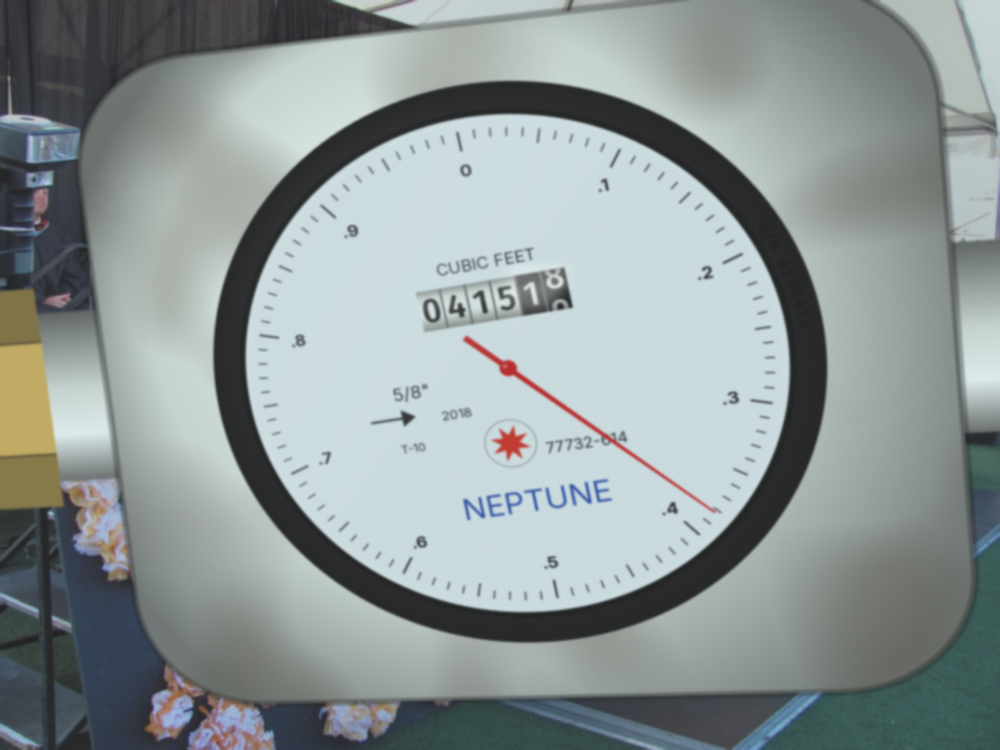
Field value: 41518.38 ft³
